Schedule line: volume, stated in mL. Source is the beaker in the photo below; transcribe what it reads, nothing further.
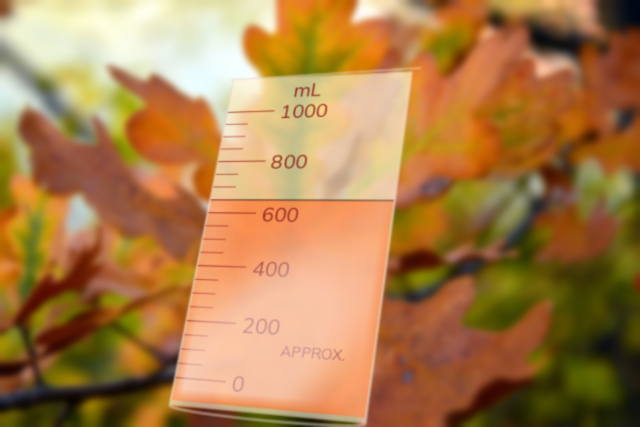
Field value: 650 mL
